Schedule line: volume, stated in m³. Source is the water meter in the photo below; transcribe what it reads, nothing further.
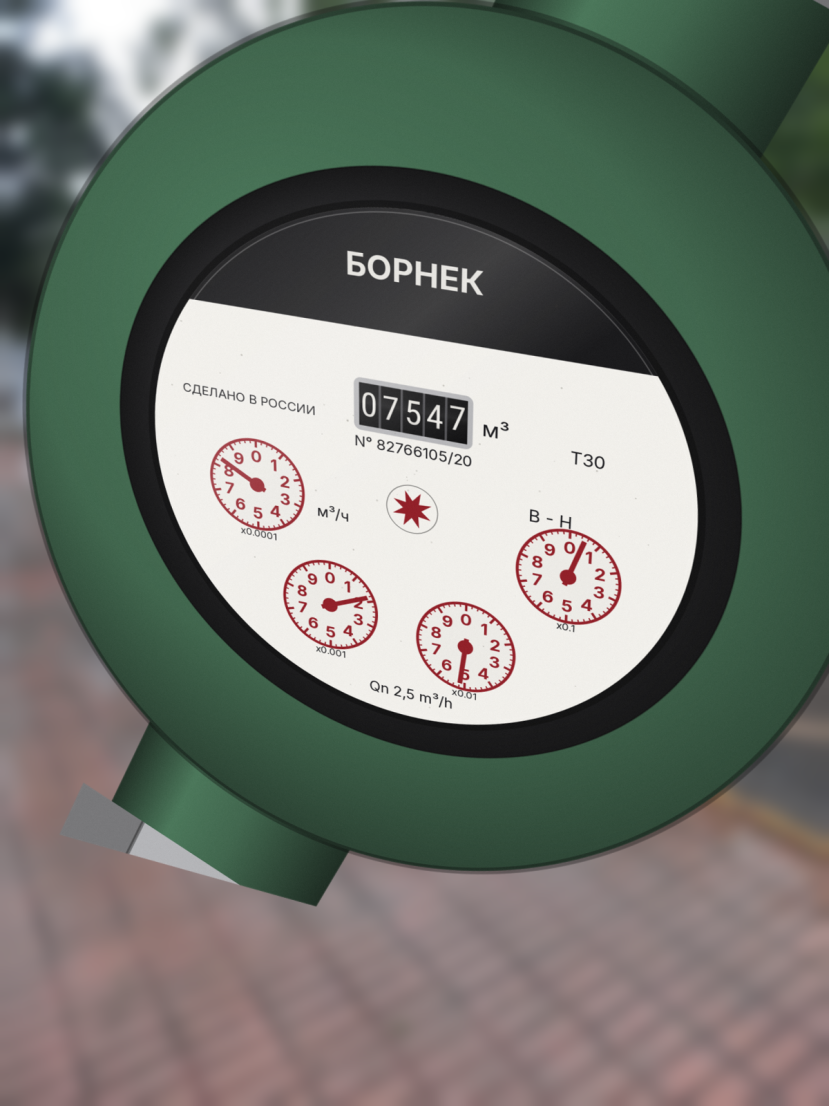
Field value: 7547.0518 m³
